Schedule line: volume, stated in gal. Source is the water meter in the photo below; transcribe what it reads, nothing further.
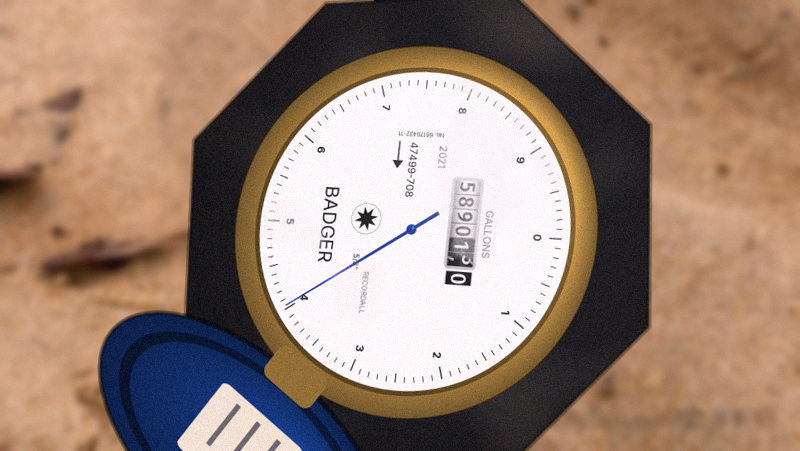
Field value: 5890134.0 gal
